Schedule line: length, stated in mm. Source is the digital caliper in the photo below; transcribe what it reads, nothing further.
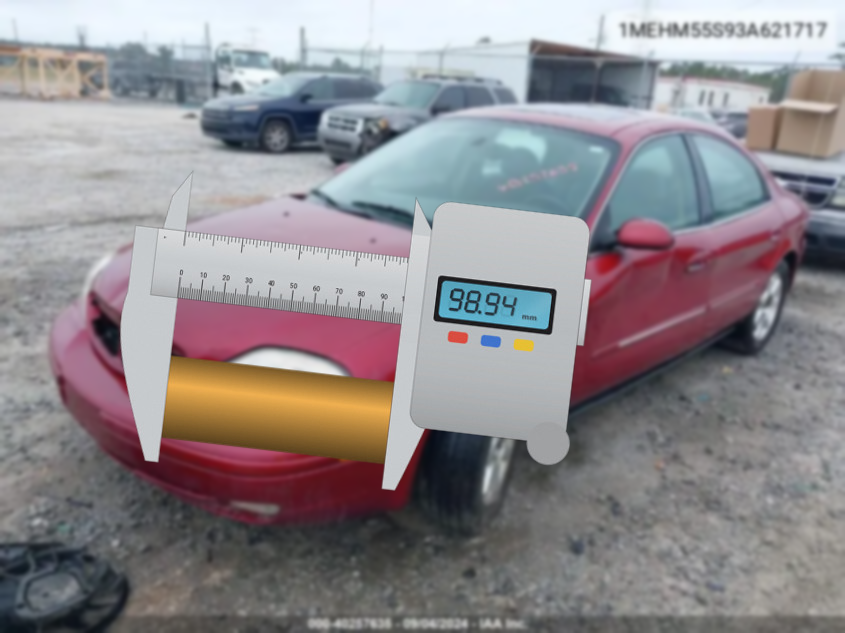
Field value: 98.94 mm
